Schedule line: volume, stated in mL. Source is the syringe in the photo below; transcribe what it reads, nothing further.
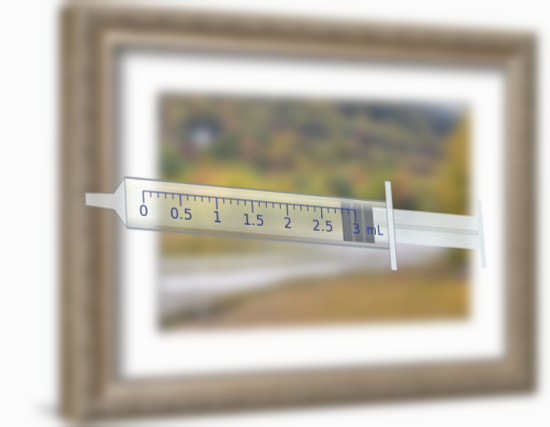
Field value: 2.8 mL
